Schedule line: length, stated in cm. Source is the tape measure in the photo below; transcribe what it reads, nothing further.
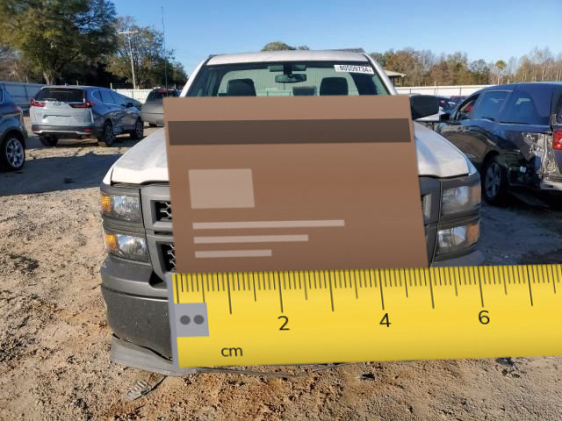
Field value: 5 cm
